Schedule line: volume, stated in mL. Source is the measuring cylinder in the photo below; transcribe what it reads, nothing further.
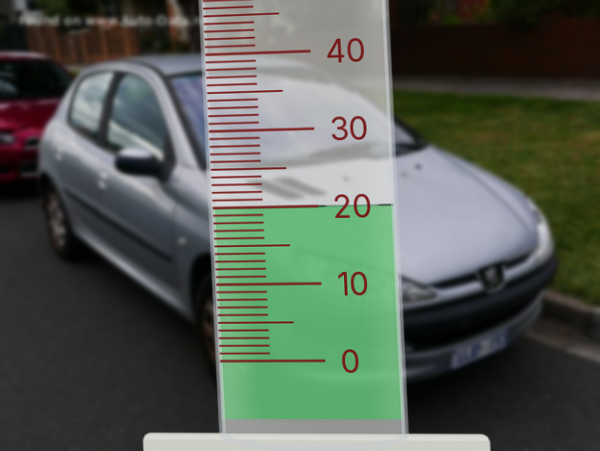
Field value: 20 mL
